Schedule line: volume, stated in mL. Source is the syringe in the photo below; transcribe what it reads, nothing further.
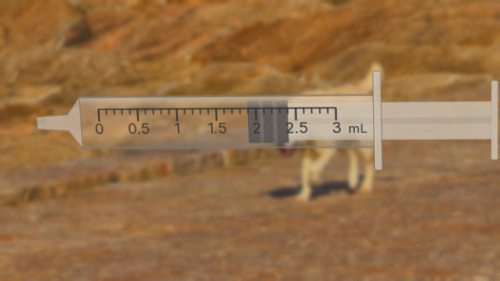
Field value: 1.9 mL
